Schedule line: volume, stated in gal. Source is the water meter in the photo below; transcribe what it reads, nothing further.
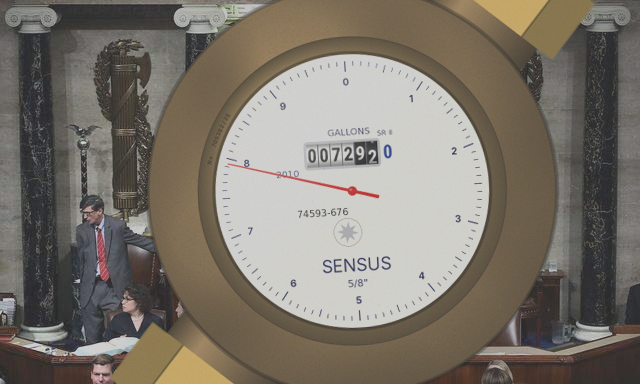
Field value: 72917.9 gal
